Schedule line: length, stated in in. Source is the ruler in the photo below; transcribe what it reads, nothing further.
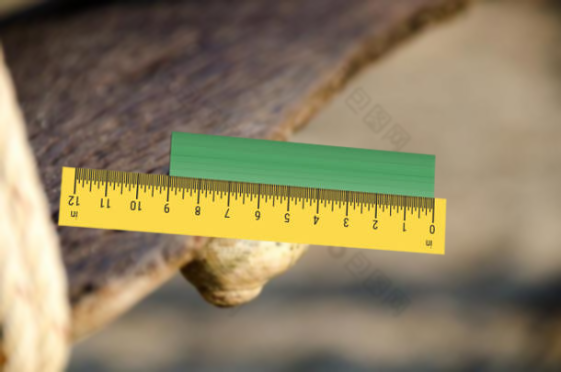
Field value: 9 in
